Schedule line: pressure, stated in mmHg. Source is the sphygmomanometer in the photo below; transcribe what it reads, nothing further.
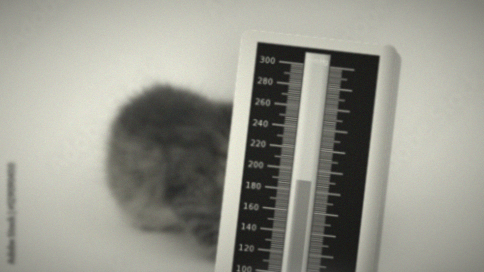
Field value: 190 mmHg
